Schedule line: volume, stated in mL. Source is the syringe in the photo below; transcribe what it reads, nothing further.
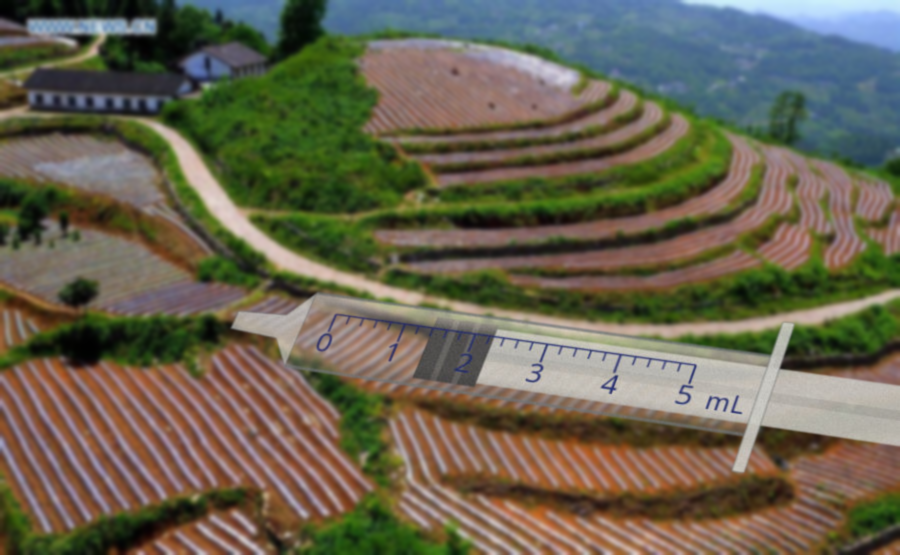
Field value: 1.4 mL
